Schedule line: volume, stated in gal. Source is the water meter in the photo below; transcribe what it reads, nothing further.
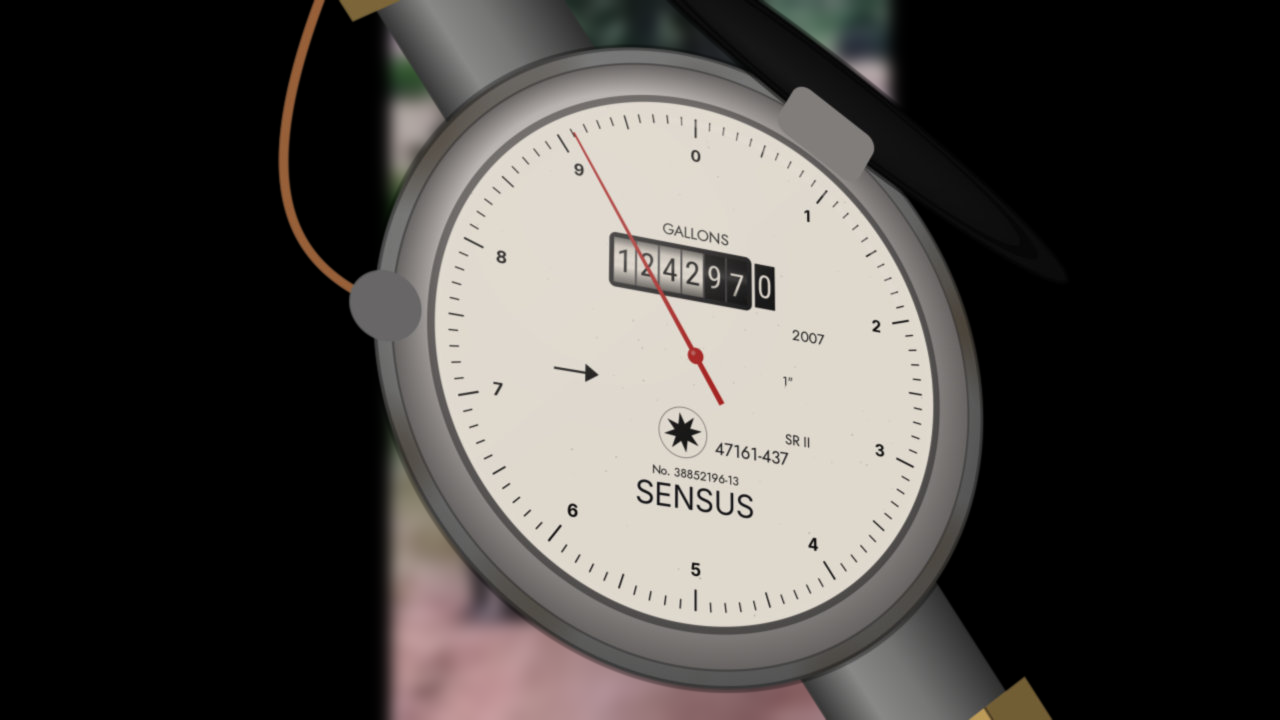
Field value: 1242969.1 gal
